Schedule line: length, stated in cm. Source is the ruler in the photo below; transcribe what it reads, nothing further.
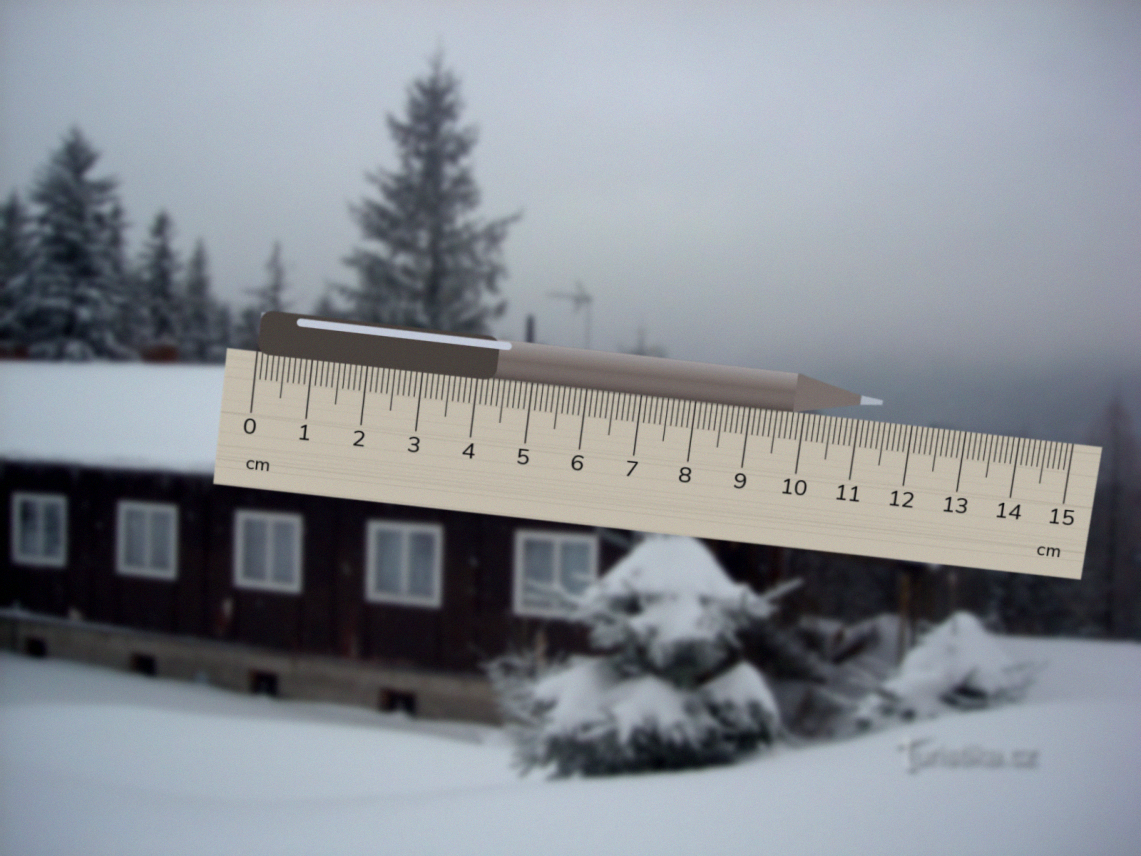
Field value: 11.4 cm
